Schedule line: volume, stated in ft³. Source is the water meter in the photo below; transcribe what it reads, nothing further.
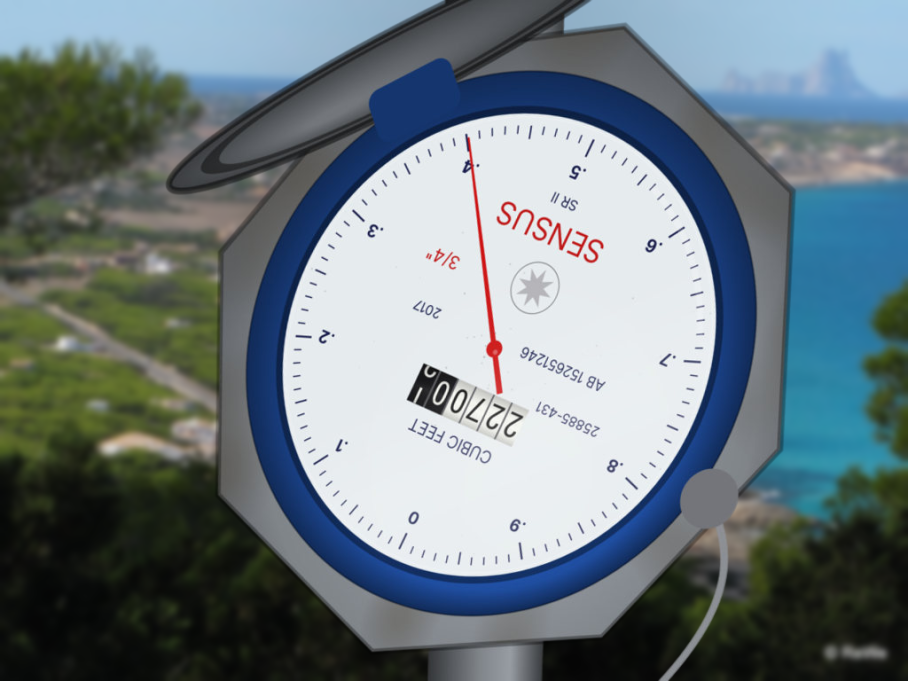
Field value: 227001.40 ft³
